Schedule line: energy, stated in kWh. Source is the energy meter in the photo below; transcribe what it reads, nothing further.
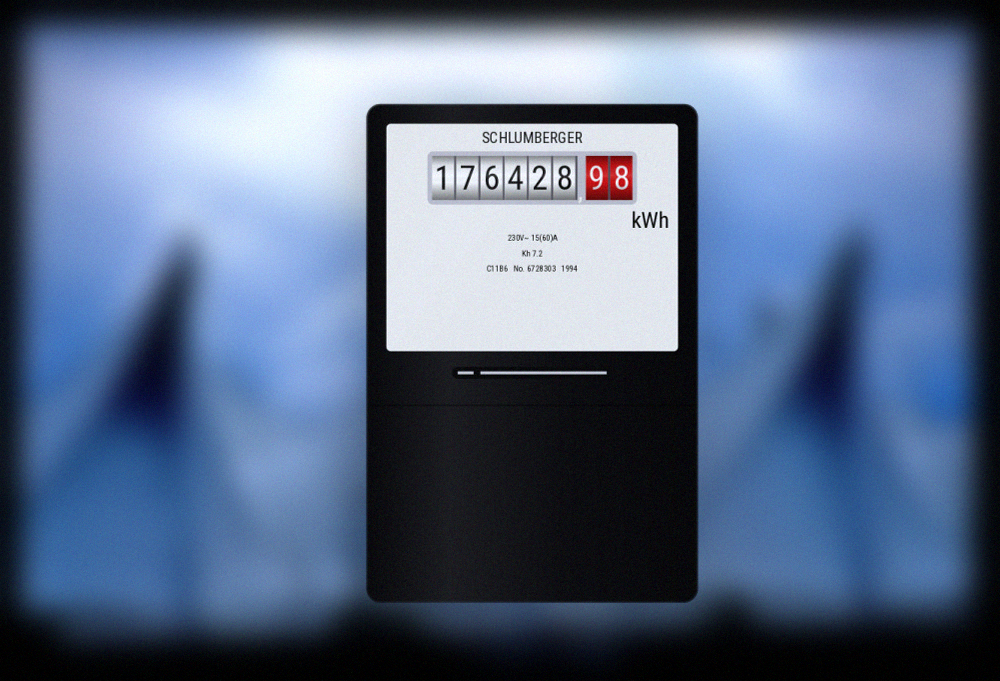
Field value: 176428.98 kWh
